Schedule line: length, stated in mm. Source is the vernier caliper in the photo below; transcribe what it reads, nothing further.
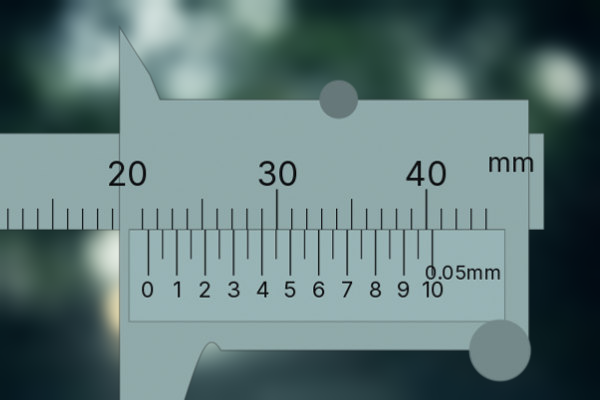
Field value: 21.4 mm
